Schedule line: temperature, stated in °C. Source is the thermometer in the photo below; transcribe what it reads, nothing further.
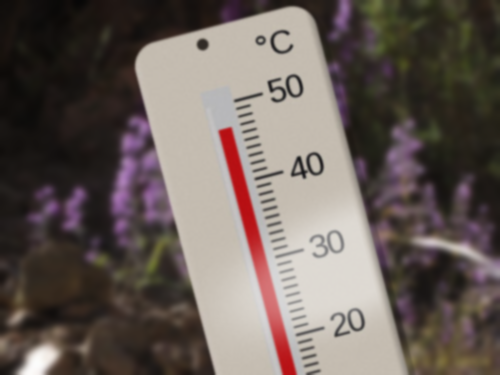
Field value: 47 °C
